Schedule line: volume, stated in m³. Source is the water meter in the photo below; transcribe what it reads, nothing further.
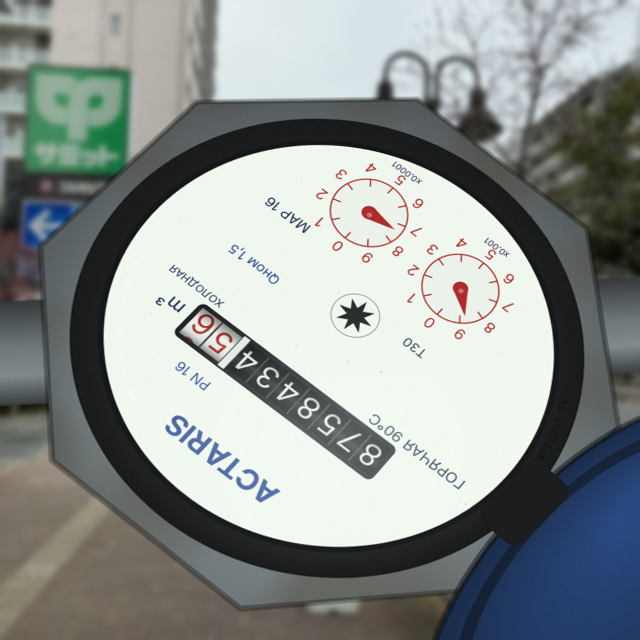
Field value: 8758434.5587 m³
